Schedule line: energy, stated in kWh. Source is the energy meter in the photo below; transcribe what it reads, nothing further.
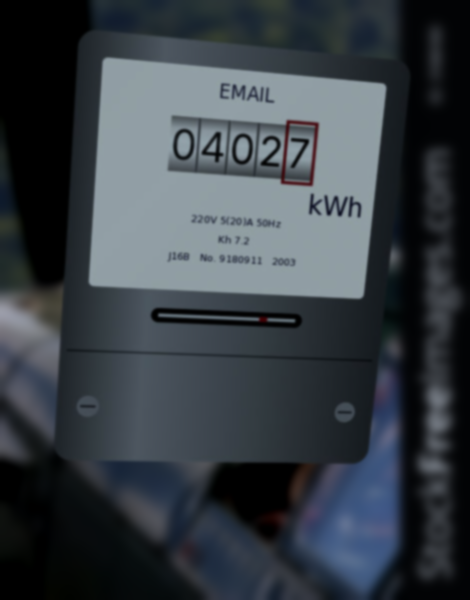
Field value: 402.7 kWh
